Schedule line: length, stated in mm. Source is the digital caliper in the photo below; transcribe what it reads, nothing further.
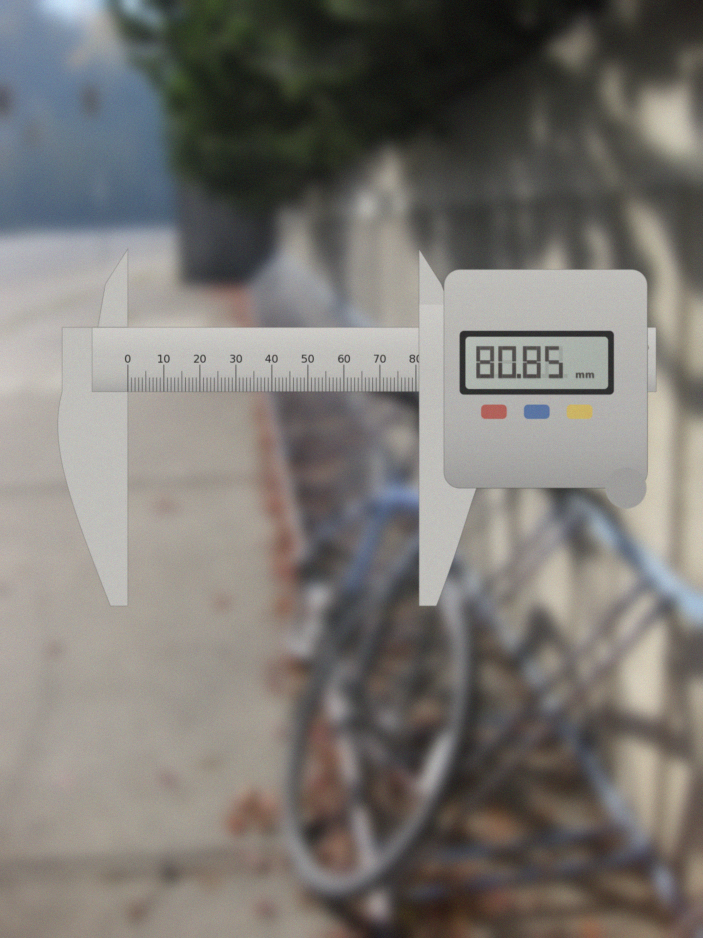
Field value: 80.85 mm
